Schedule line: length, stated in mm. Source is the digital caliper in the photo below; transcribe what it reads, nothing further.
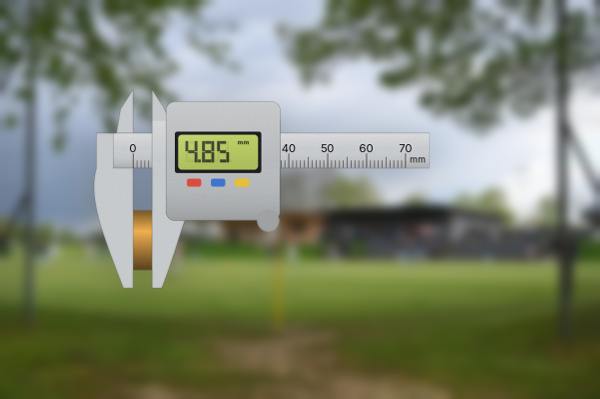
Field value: 4.85 mm
